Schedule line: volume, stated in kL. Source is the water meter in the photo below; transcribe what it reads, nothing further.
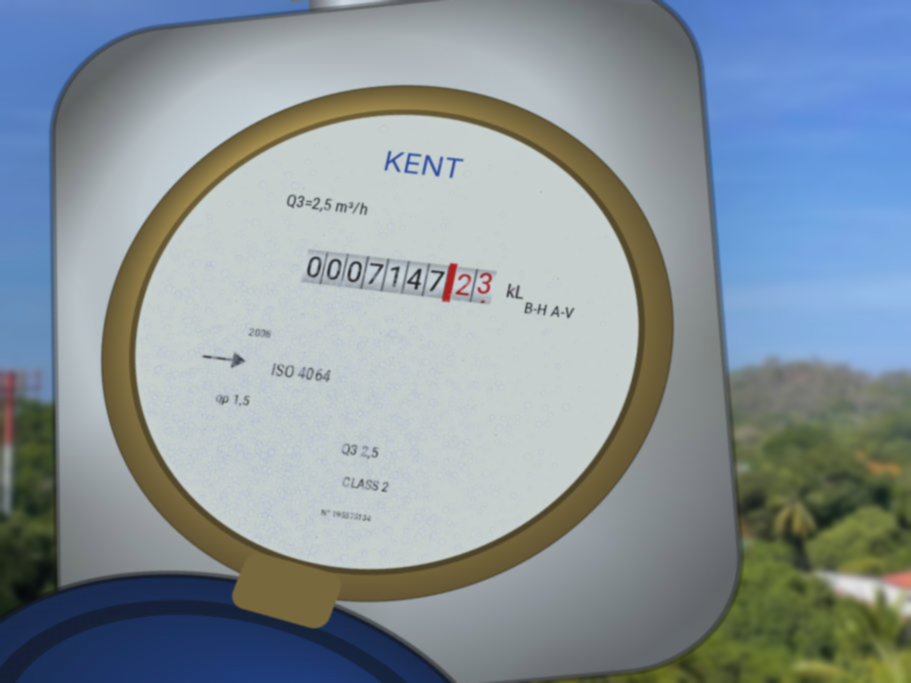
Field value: 7147.23 kL
